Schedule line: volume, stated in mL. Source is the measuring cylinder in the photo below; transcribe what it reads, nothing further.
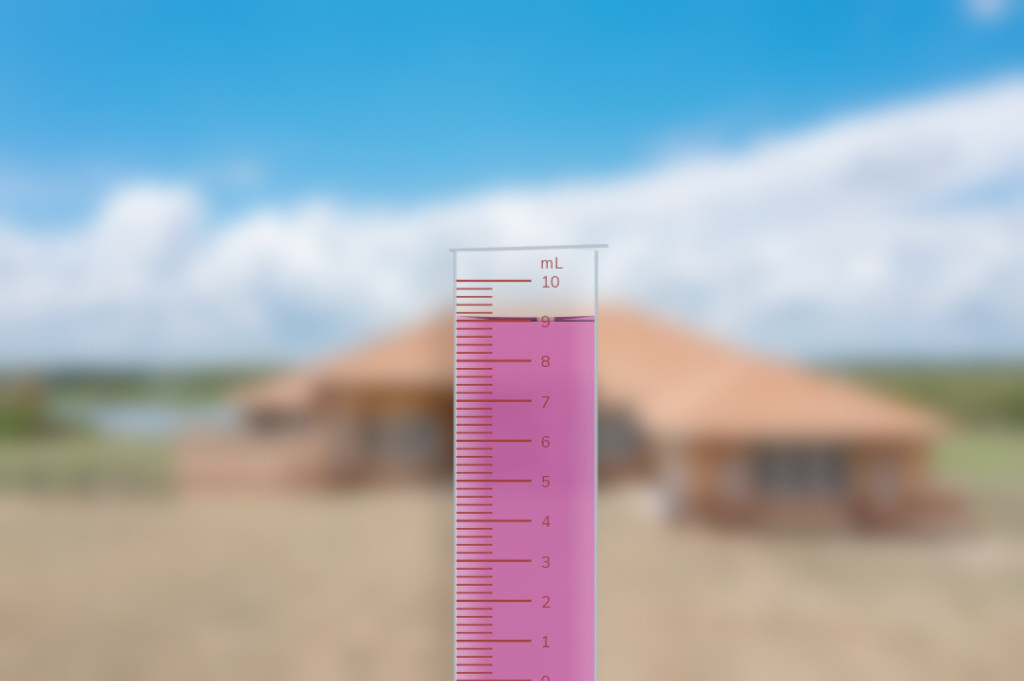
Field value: 9 mL
